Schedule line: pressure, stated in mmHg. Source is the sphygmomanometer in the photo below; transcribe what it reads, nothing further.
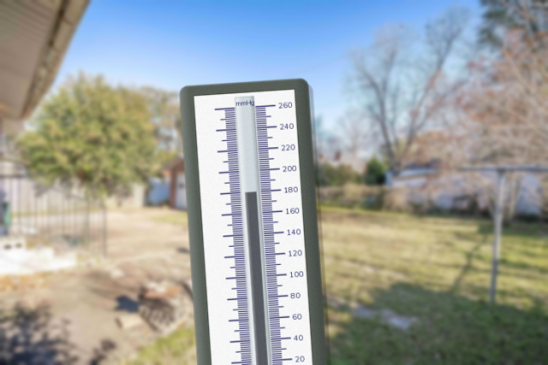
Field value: 180 mmHg
